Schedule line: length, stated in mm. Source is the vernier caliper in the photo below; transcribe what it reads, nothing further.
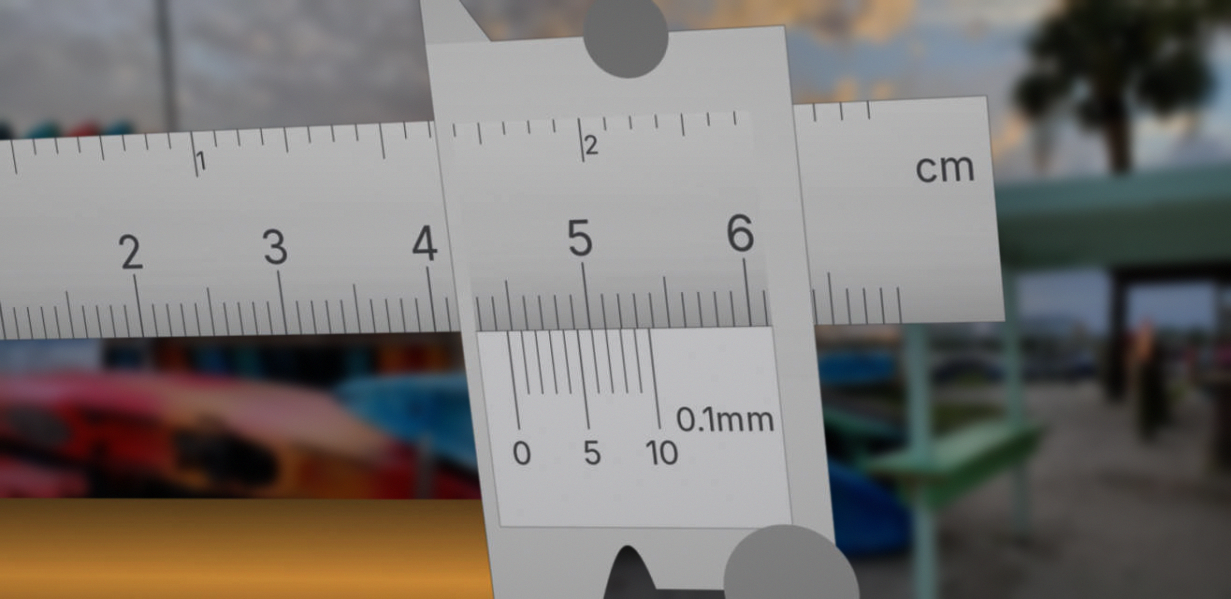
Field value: 44.7 mm
